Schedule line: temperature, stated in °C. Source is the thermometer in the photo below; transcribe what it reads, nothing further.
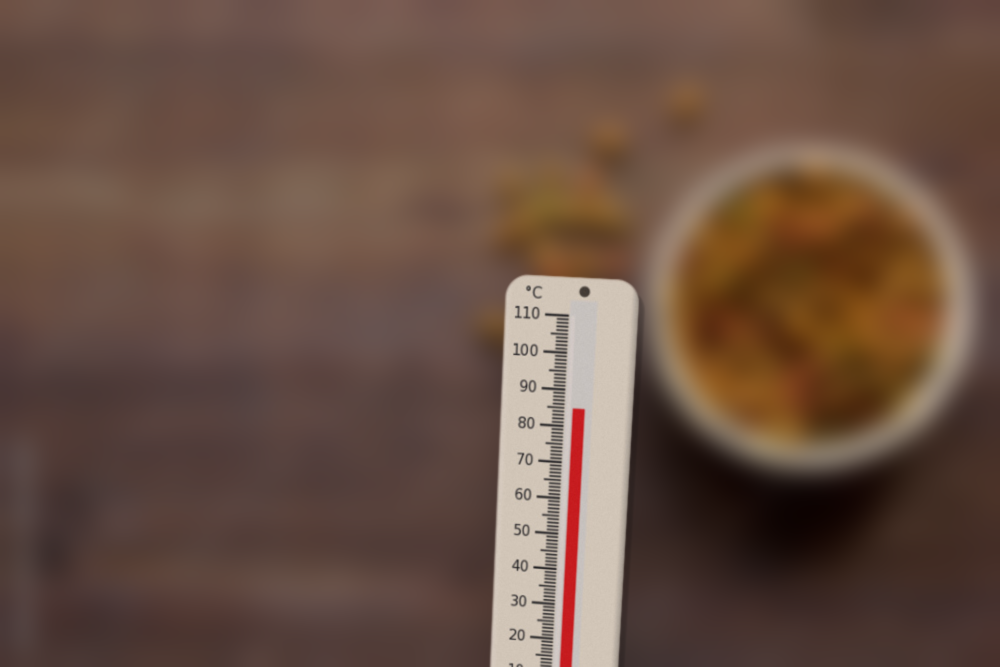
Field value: 85 °C
